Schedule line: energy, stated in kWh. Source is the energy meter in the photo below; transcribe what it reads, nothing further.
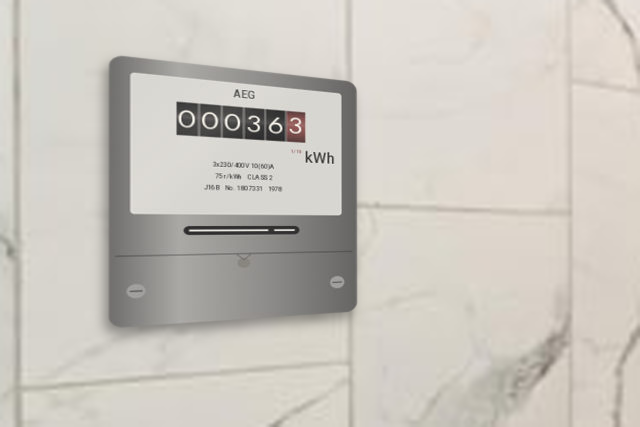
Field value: 36.3 kWh
